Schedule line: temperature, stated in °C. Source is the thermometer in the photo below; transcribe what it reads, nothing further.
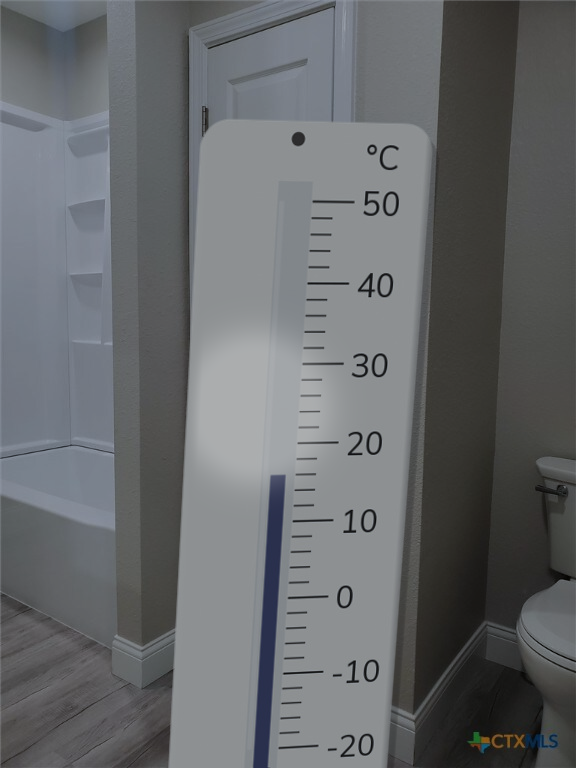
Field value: 16 °C
